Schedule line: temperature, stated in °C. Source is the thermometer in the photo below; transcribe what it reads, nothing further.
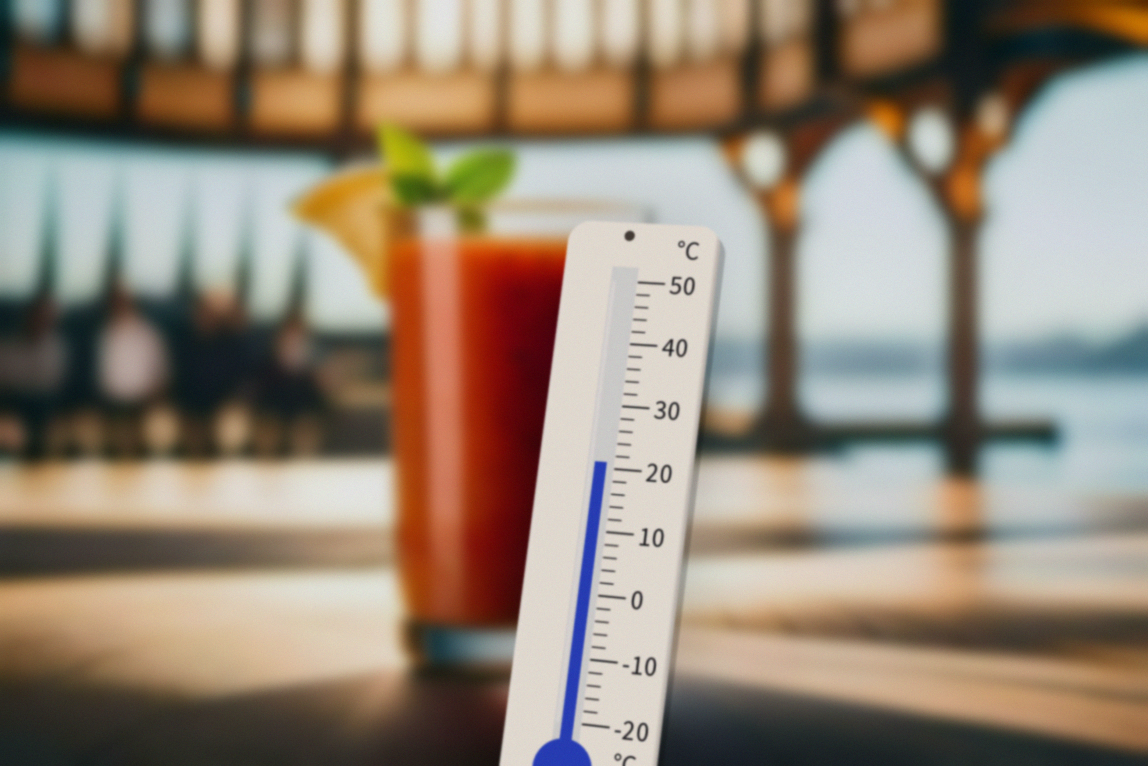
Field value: 21 °C
